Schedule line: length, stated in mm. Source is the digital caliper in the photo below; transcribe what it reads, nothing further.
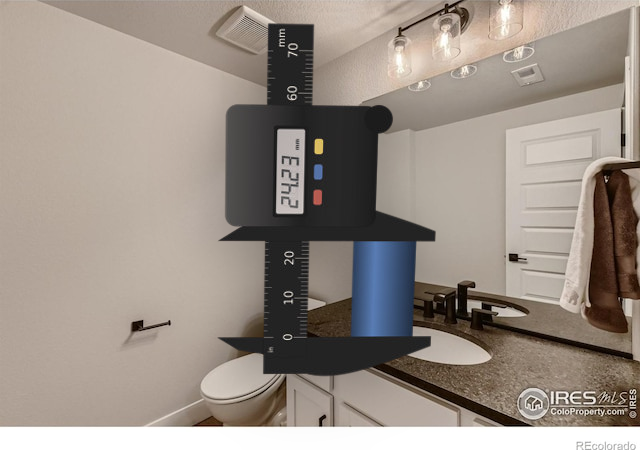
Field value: 24.23 mm
